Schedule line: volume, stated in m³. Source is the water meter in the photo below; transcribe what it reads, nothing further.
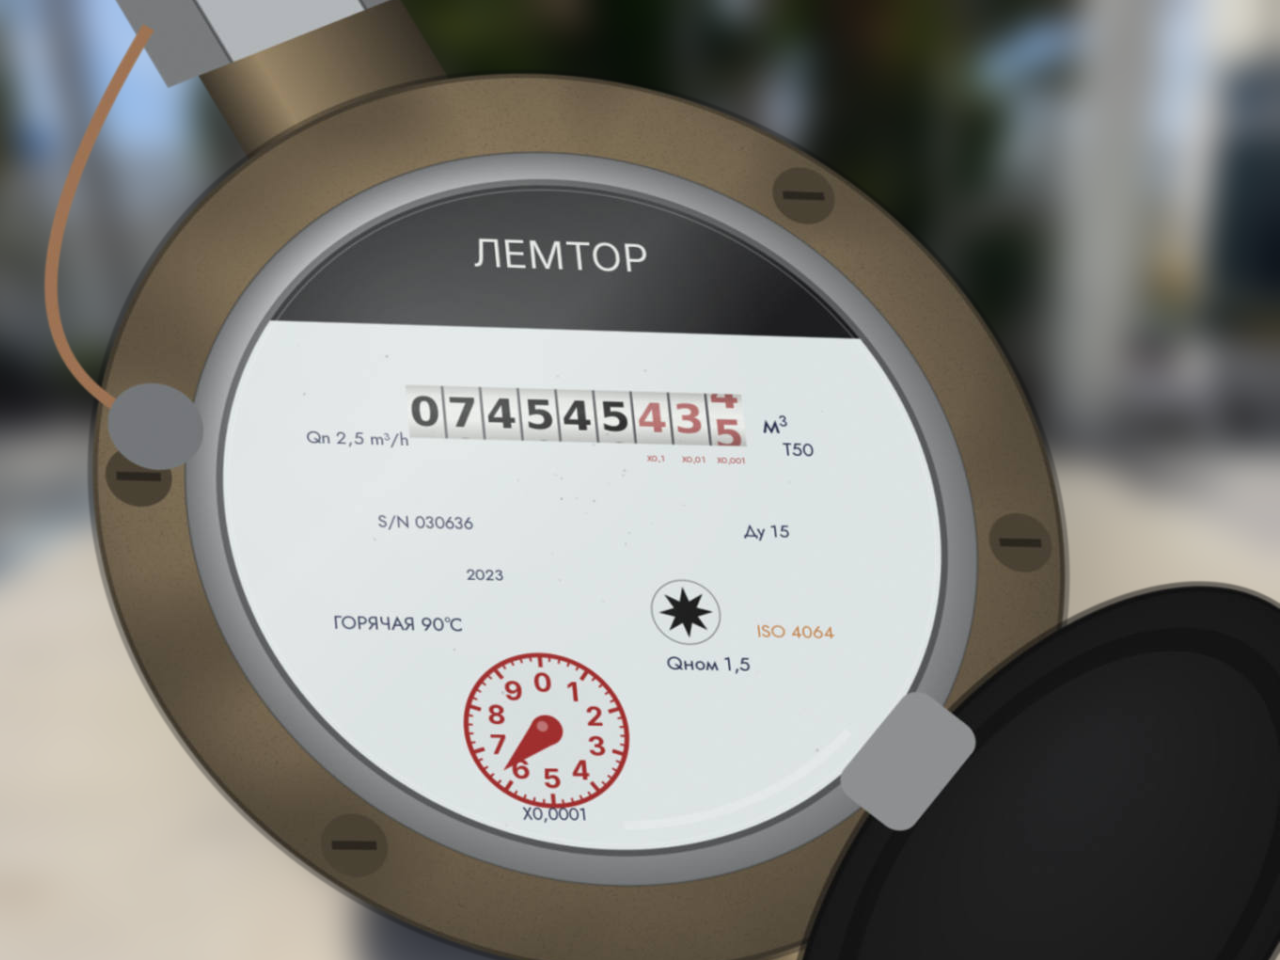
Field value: 74545.4346 m³
